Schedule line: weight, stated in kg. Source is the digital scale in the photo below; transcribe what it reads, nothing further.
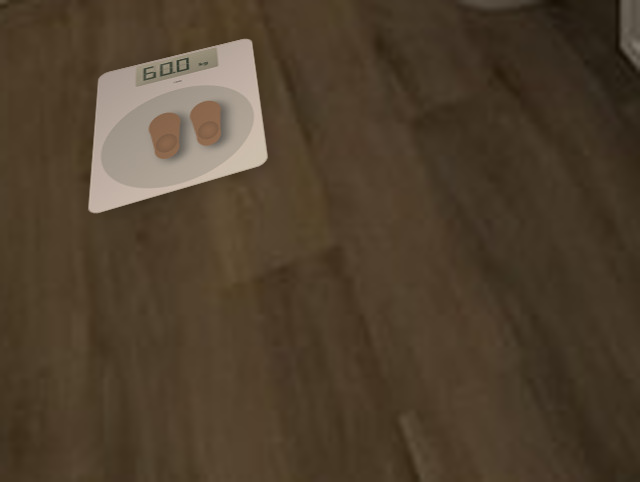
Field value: 60.0 kg
